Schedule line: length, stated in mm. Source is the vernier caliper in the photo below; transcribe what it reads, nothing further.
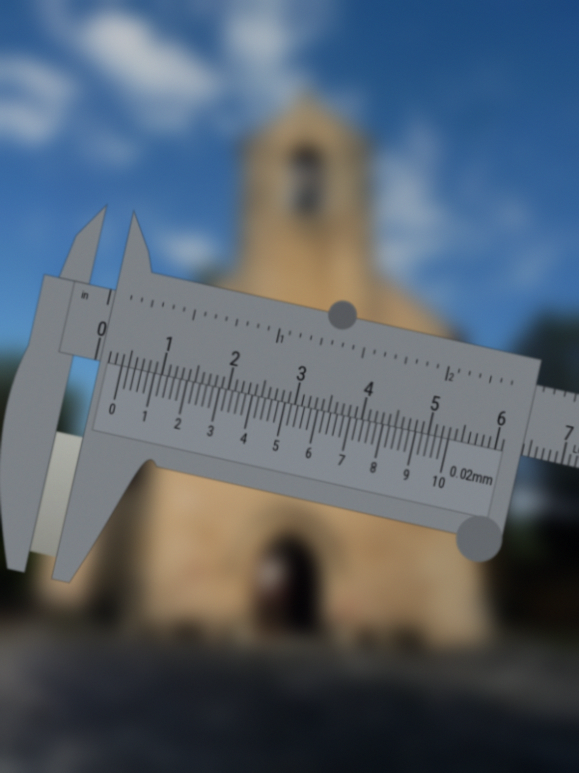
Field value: 4.0 mm
